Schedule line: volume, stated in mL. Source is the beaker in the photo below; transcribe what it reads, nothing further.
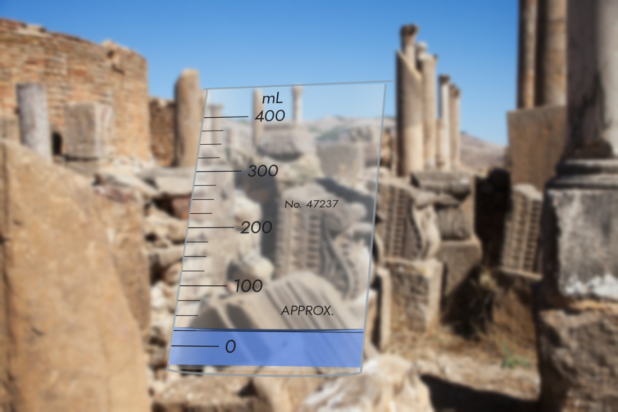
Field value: 25 mL
